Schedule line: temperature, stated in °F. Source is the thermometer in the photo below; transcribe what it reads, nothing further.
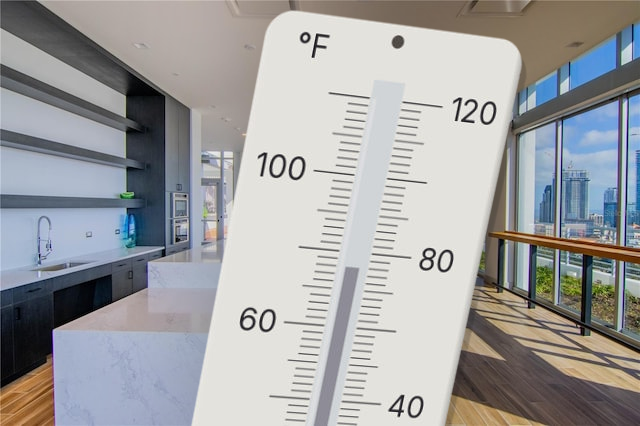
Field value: 76 °F
